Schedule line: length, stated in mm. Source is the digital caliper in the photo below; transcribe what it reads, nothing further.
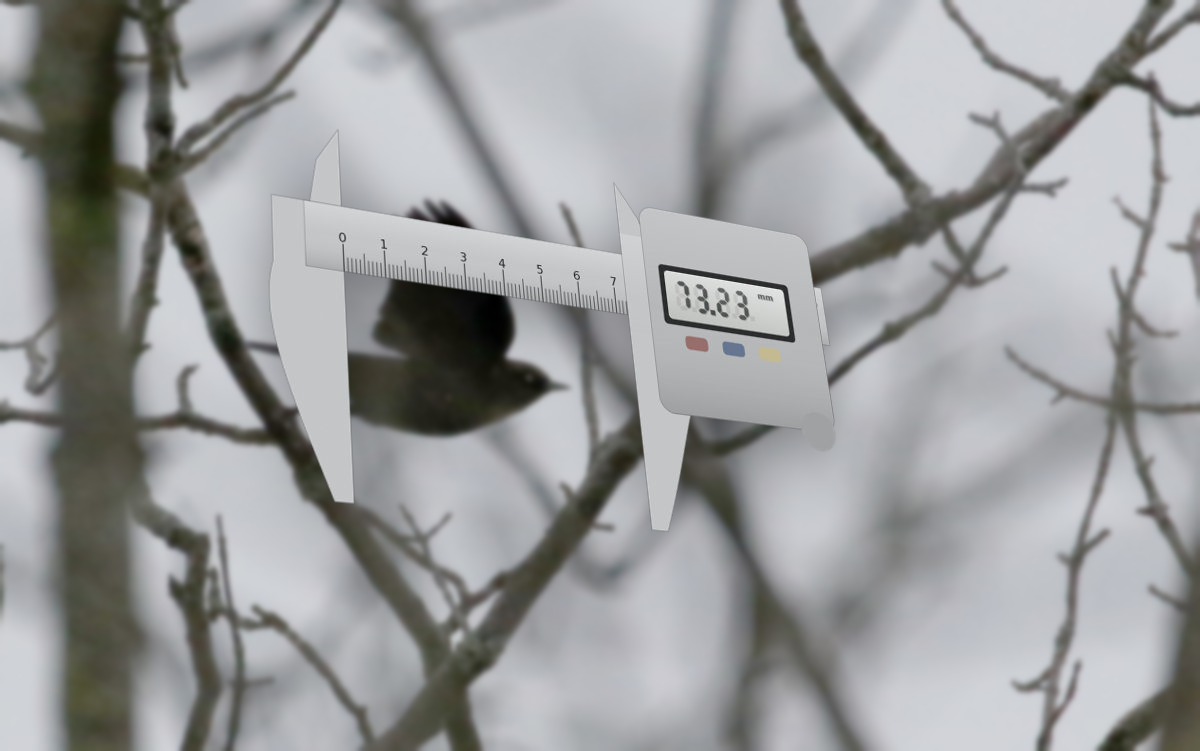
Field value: 73.23 mm
